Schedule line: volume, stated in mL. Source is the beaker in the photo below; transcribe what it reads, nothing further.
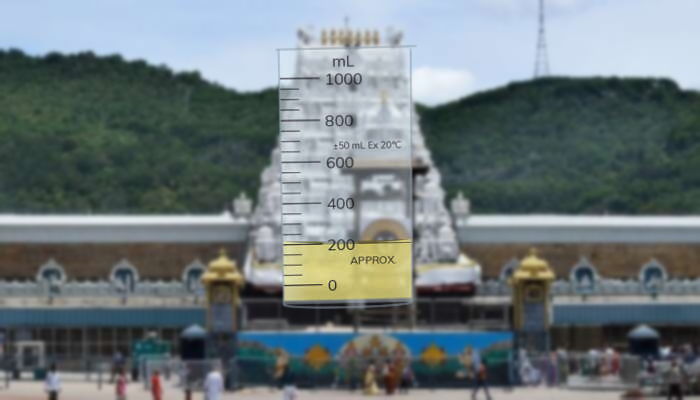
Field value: 200 mL
